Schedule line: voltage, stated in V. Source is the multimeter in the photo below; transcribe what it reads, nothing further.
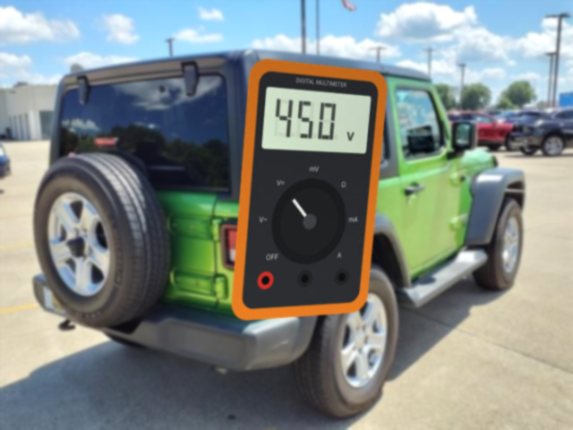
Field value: 450 V
